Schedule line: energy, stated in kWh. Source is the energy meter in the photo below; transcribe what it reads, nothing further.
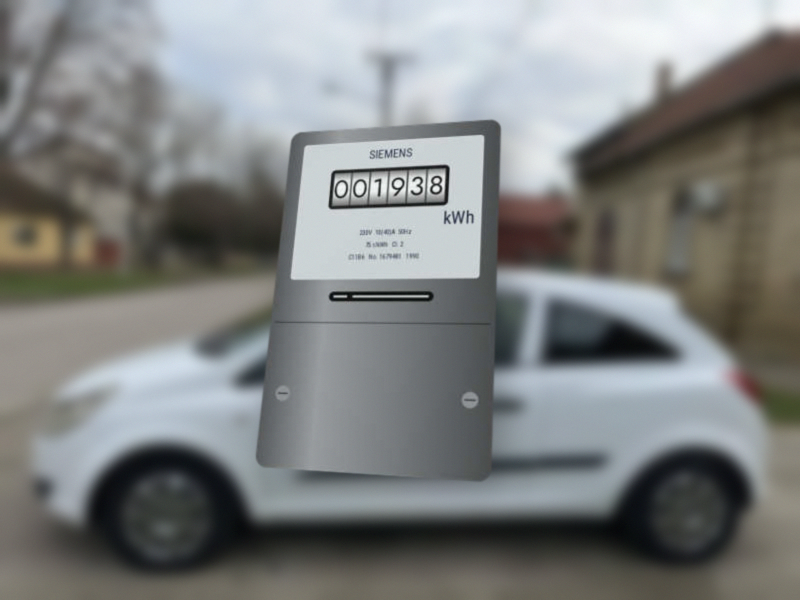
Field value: 1938 kWh
